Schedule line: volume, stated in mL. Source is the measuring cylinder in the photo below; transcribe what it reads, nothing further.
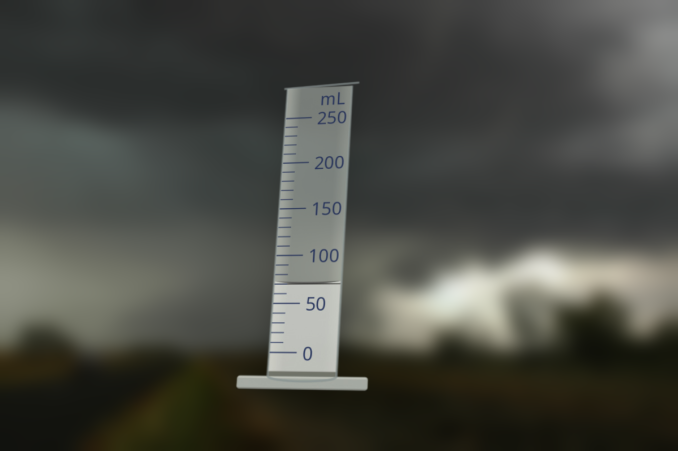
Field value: 70 mL
